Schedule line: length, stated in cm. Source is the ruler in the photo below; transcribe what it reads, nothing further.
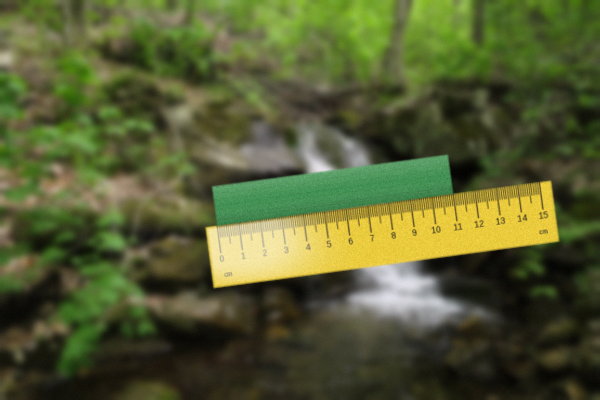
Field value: 11 cm
